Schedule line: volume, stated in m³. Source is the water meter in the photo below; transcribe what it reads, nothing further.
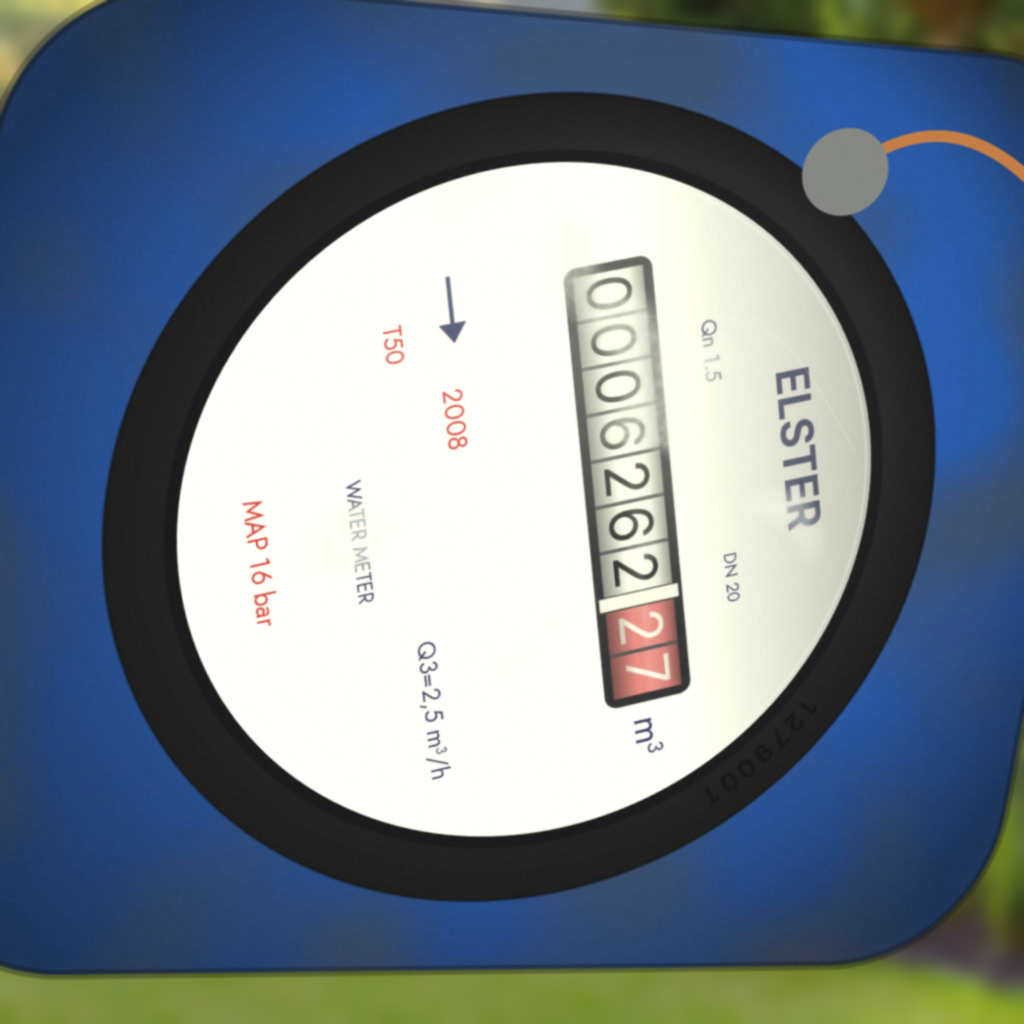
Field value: 6262.27 m³
